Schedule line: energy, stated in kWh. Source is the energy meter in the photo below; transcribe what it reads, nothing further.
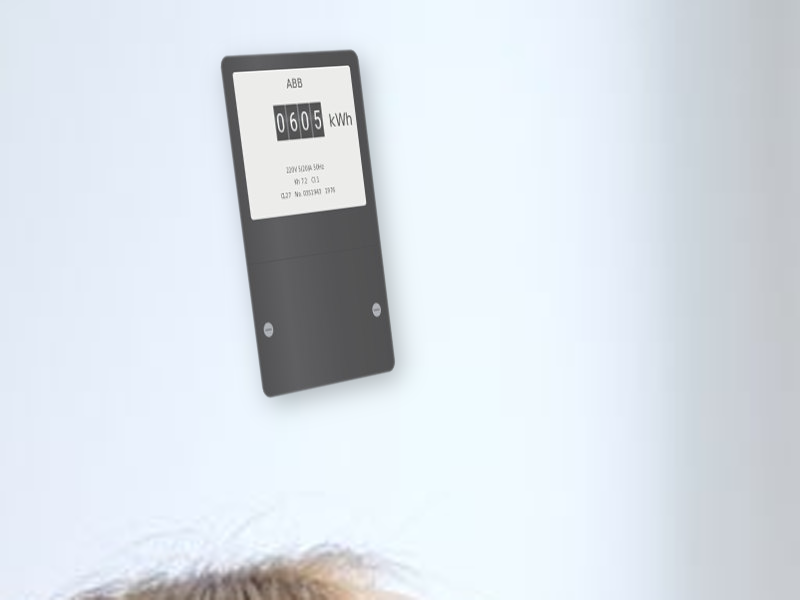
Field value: 605 kWh
